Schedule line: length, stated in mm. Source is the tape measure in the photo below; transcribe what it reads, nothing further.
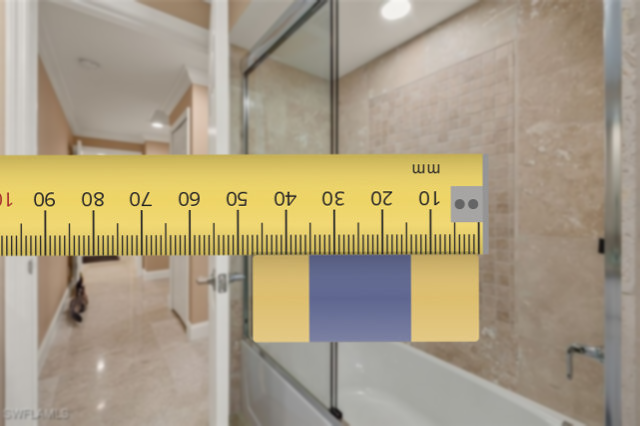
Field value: 47 mm
